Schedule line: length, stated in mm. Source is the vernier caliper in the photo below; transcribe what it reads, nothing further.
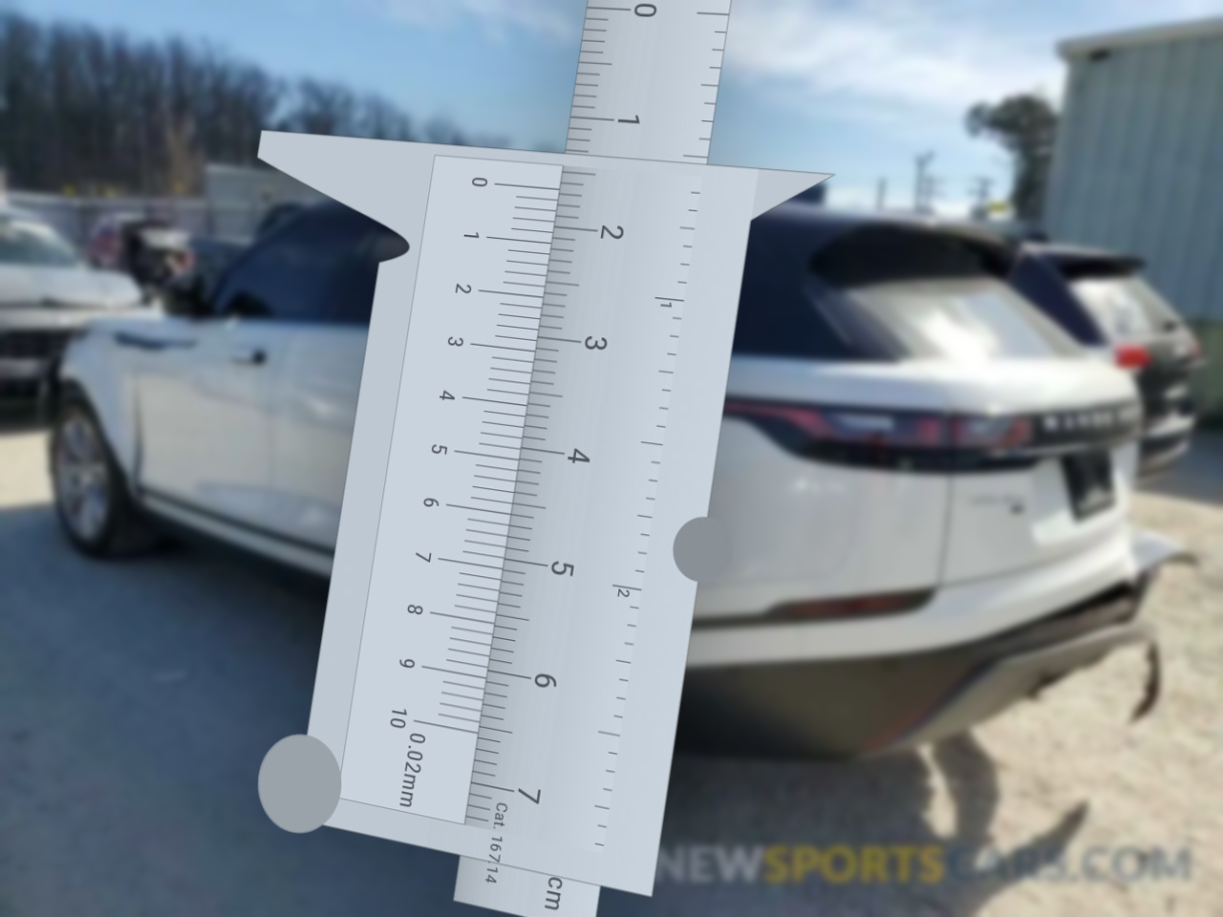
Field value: 16.6 mm
